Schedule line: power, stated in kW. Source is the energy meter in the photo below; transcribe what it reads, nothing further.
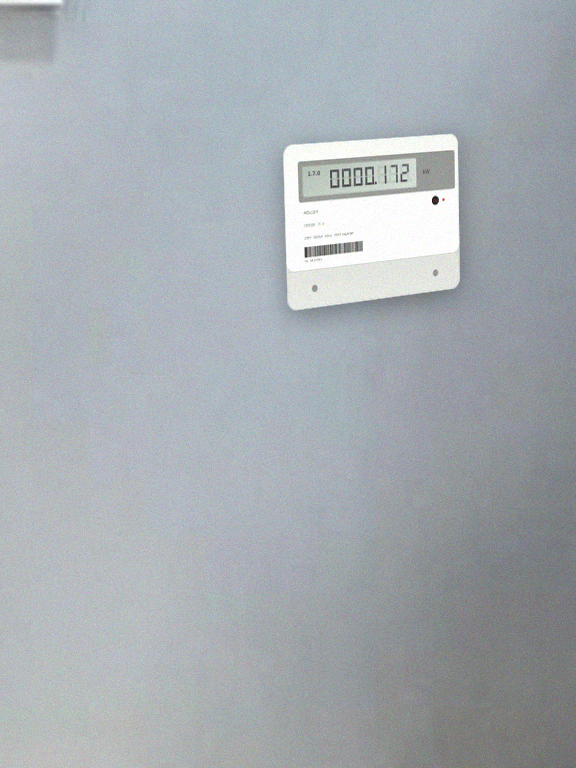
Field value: 0.172 kW
